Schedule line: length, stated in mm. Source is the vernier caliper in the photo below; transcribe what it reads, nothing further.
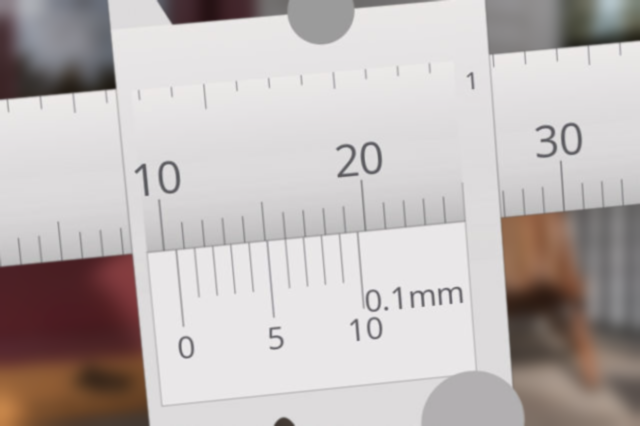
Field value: 10.6 mm
